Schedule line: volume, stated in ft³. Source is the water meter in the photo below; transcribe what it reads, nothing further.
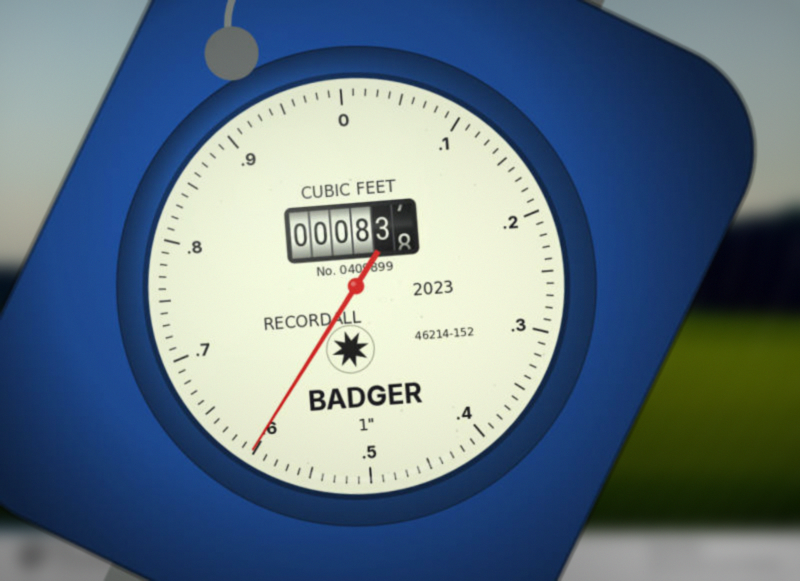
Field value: 837.60 ft³
